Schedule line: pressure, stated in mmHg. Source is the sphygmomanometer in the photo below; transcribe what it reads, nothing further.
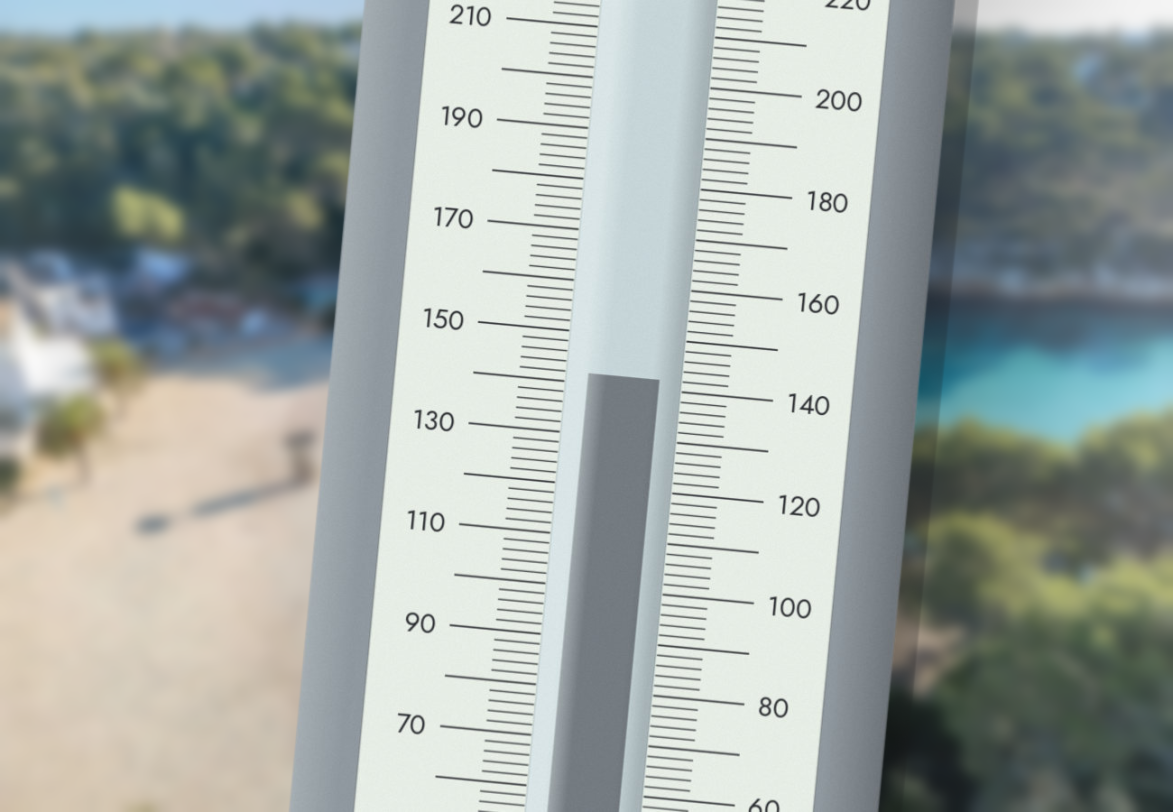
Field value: 142 mmHg
